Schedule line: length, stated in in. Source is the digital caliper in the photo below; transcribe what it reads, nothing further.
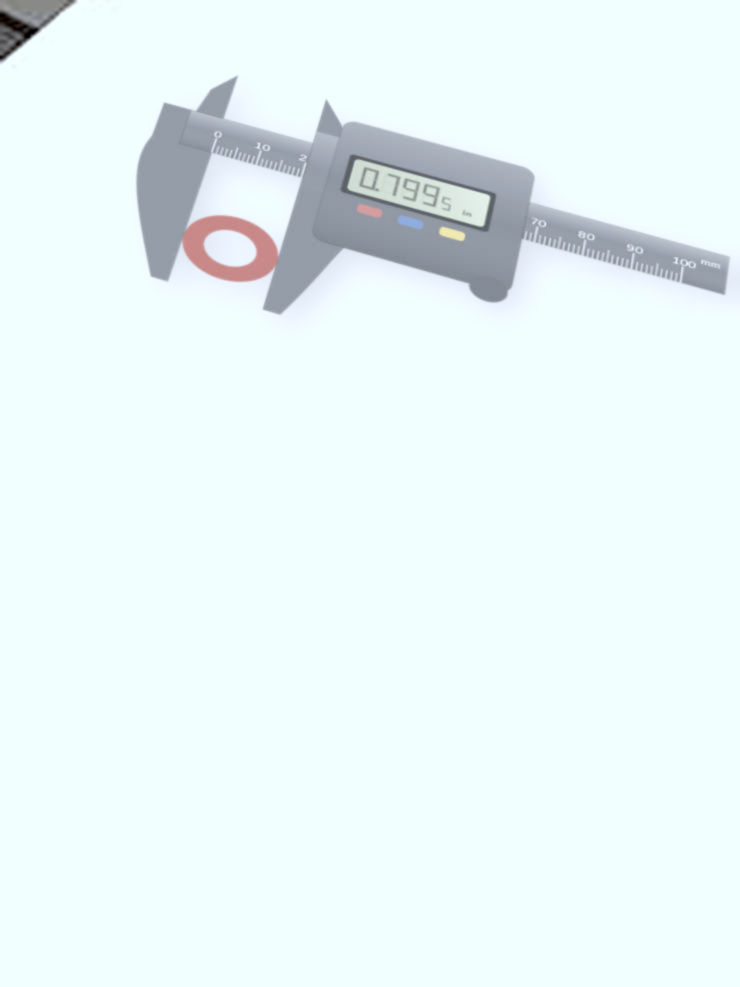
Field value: 0.7995 in
